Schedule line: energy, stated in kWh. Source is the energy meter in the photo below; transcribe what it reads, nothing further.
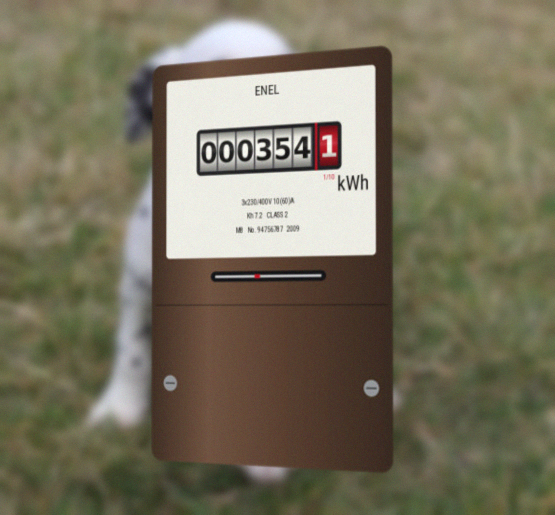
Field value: 354.1 kWh
